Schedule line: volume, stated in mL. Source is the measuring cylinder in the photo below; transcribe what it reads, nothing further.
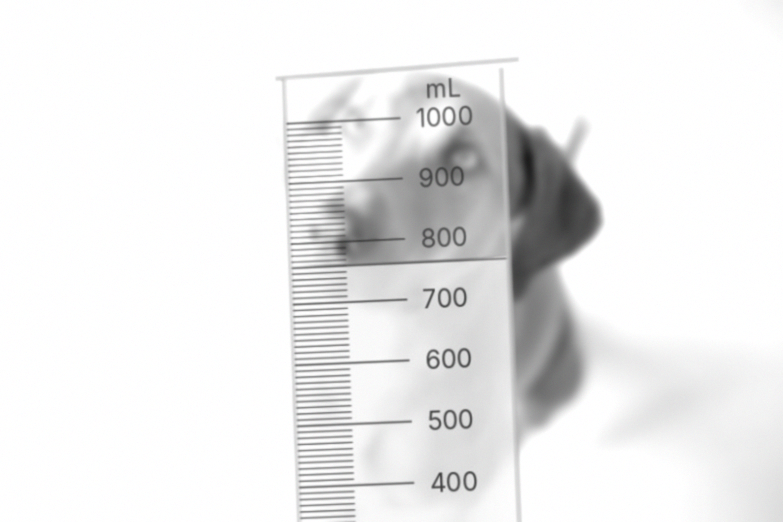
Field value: 760 mL
